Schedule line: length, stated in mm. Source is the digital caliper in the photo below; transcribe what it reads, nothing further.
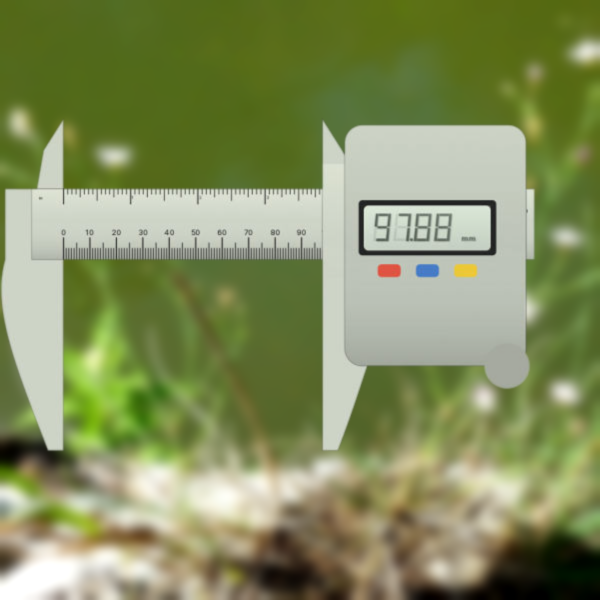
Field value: 97.88 mm
